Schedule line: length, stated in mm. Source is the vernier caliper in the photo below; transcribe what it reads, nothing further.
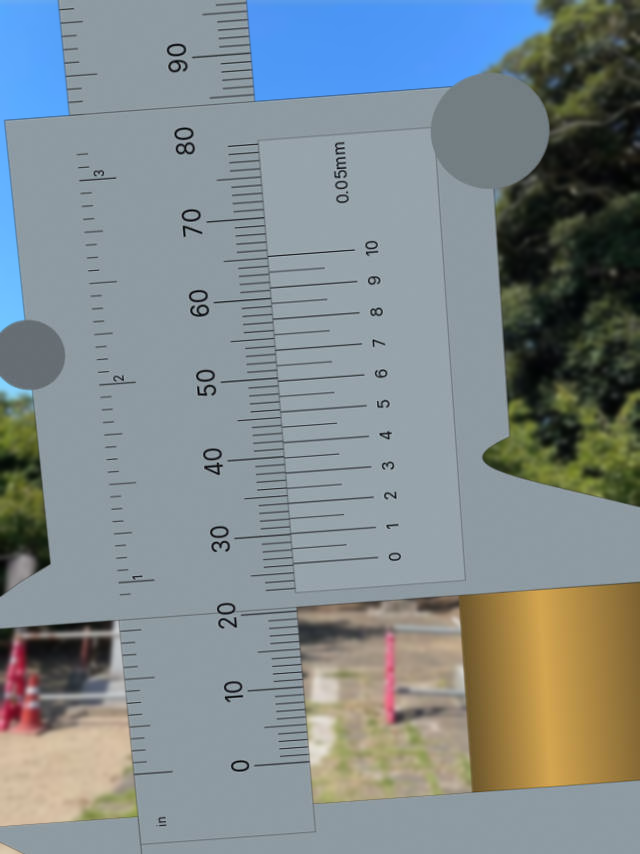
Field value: 26.2 mm
